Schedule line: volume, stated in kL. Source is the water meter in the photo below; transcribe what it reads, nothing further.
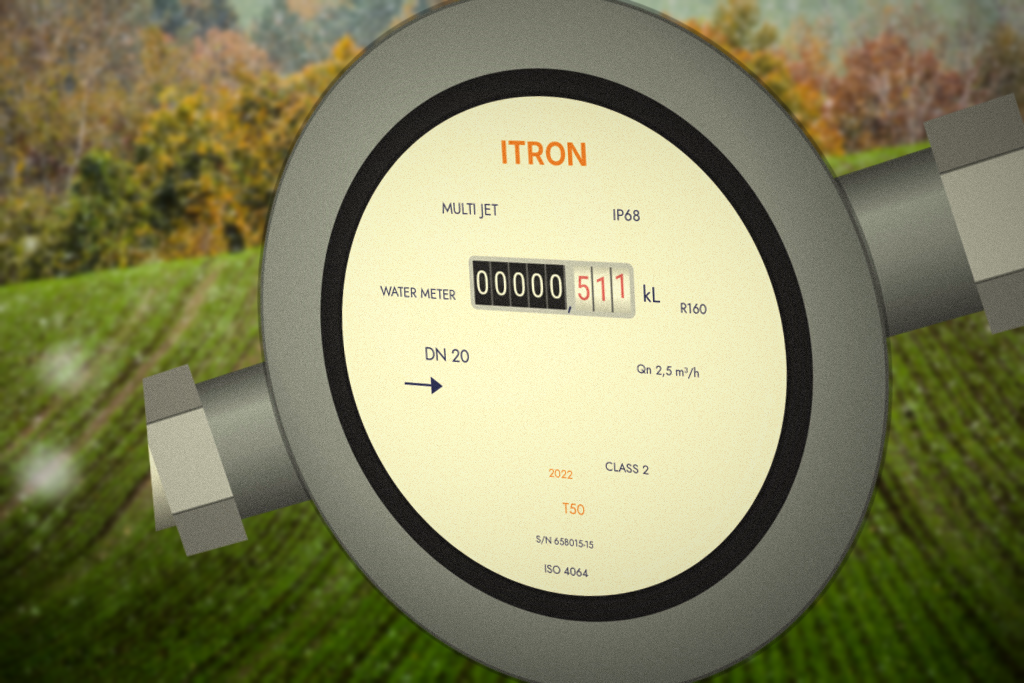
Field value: 0.511 kL
